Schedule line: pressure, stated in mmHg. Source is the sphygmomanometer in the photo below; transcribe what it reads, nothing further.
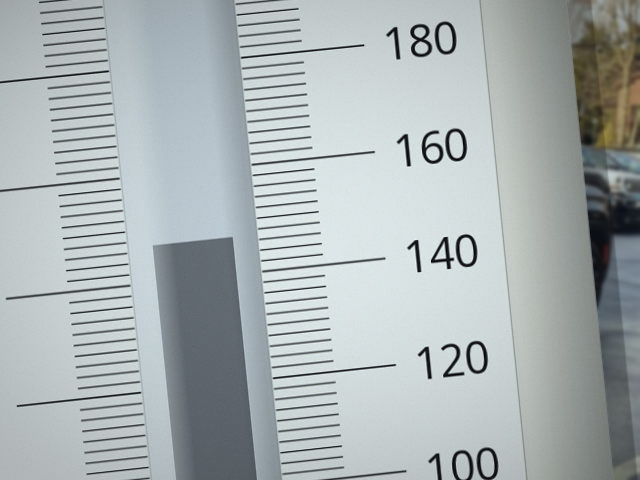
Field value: 147 mmHg
